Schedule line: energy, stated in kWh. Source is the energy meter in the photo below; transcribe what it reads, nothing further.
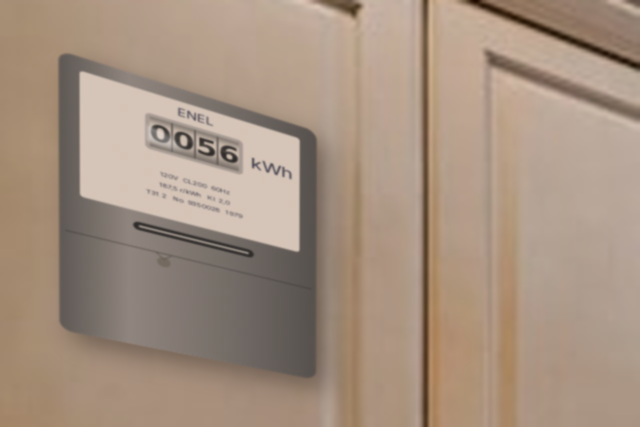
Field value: 56 kWh
